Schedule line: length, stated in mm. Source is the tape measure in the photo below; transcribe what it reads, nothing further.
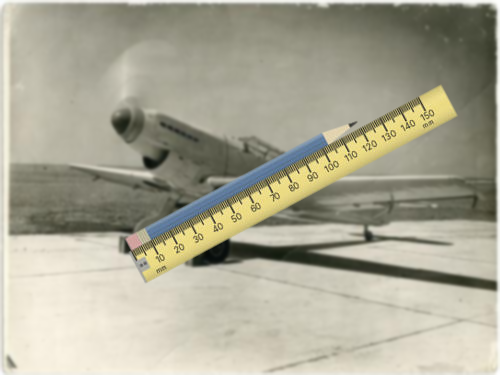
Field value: 120 mm
